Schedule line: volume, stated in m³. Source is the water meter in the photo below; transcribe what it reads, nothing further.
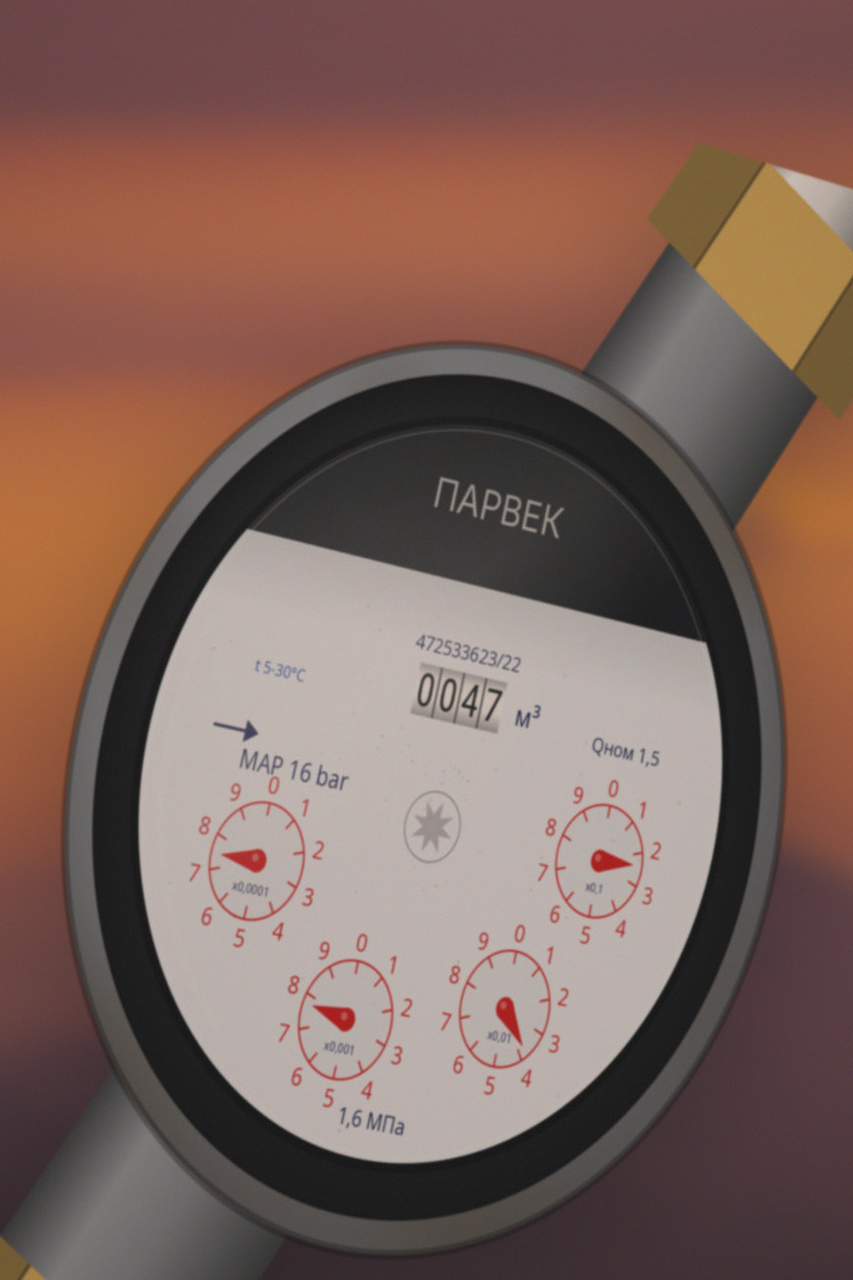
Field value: 47.2377 m³
